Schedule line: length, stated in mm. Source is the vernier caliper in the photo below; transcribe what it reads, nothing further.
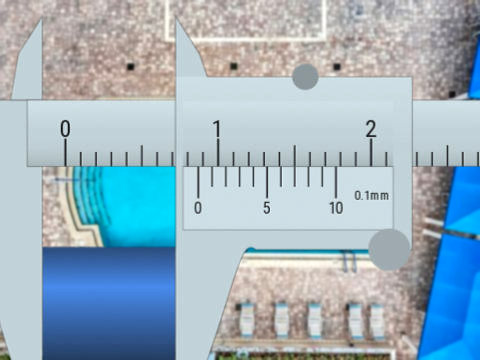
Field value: 8.7 mm
